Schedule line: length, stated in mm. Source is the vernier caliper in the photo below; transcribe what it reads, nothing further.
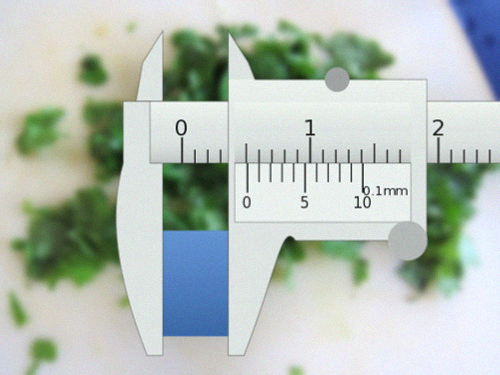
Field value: 5.1 mm
